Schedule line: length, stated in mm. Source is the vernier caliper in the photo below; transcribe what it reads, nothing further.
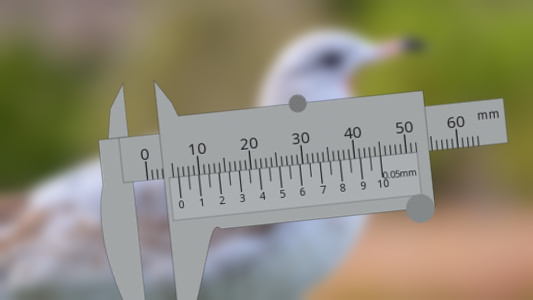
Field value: 6.0 mm
